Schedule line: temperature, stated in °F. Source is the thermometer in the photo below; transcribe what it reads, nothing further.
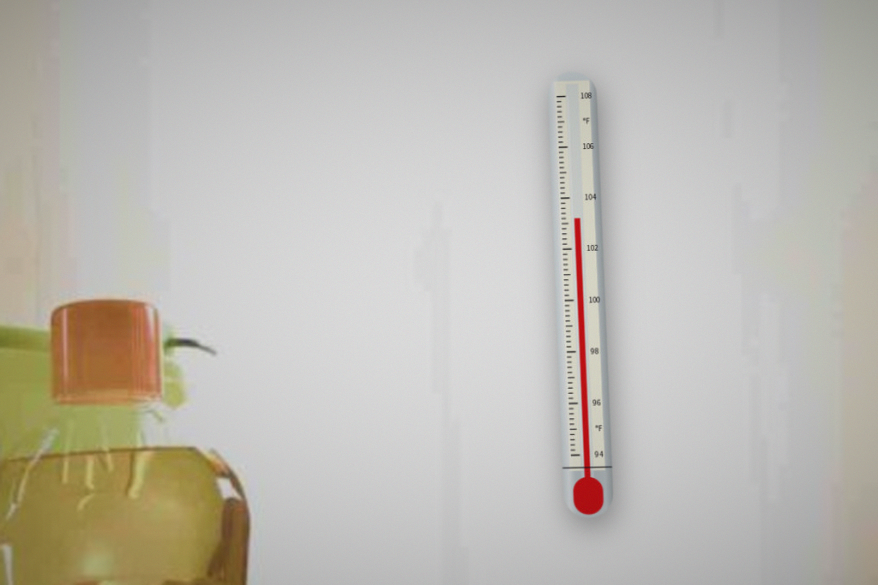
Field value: 103.2 °F
